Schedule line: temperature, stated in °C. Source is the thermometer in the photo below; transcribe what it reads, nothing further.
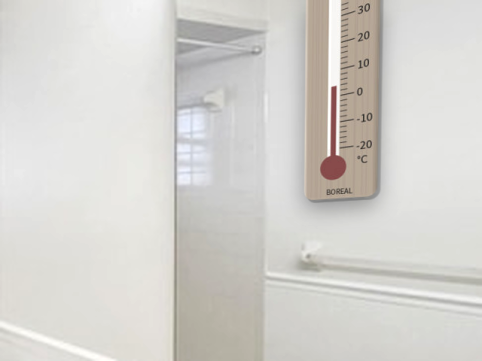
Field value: 4 °C
